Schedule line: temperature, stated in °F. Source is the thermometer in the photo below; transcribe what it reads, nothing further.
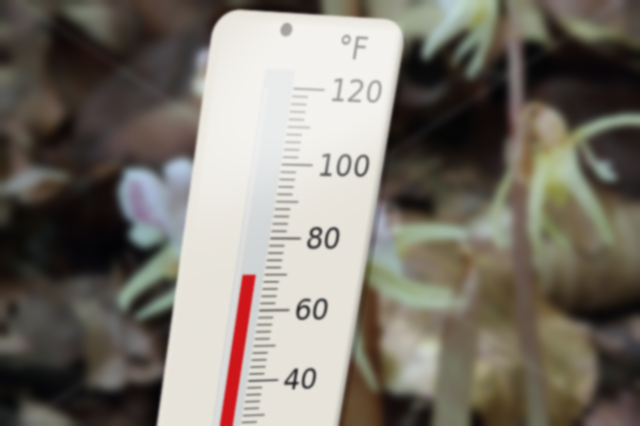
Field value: 70 °F
